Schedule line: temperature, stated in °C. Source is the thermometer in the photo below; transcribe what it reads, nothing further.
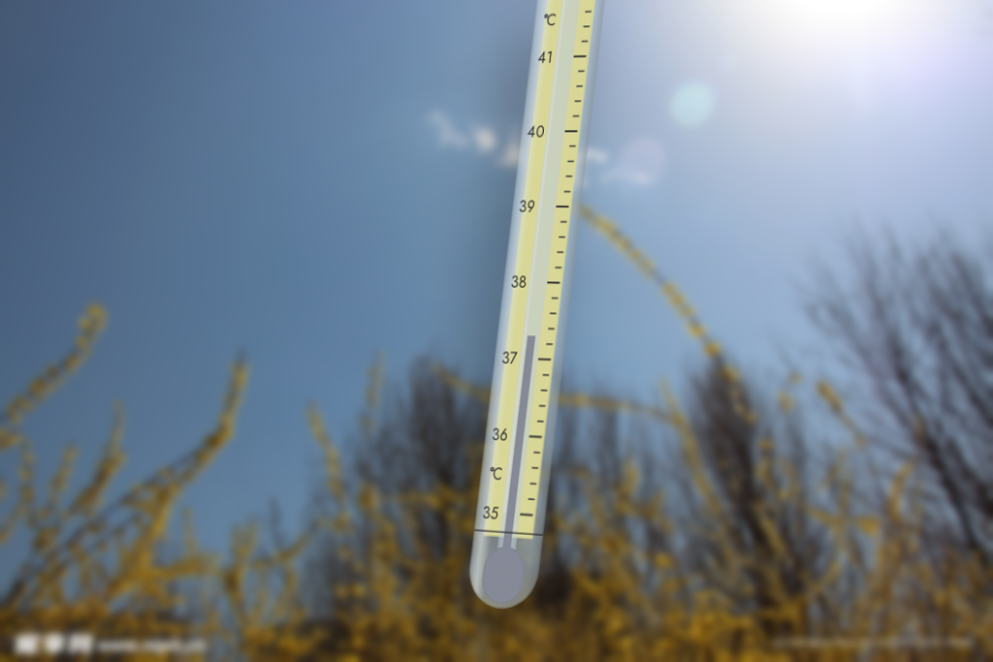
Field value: 37.3 °C
